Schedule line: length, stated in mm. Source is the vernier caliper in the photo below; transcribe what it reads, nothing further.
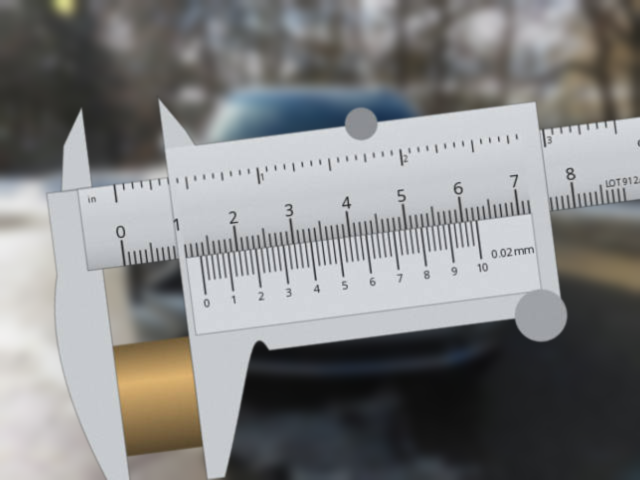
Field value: 13.5 mm
